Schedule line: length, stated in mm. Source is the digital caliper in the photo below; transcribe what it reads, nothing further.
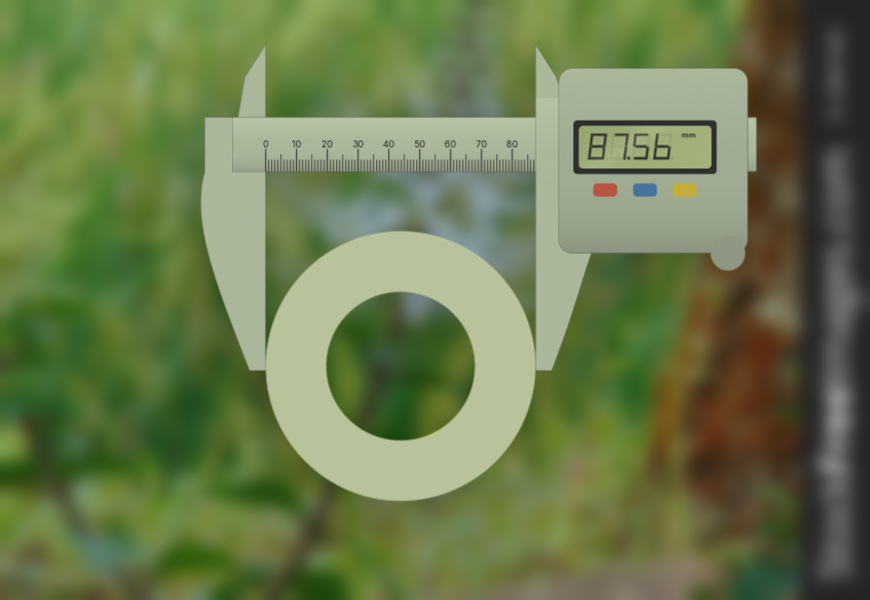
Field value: 87.56 mm
